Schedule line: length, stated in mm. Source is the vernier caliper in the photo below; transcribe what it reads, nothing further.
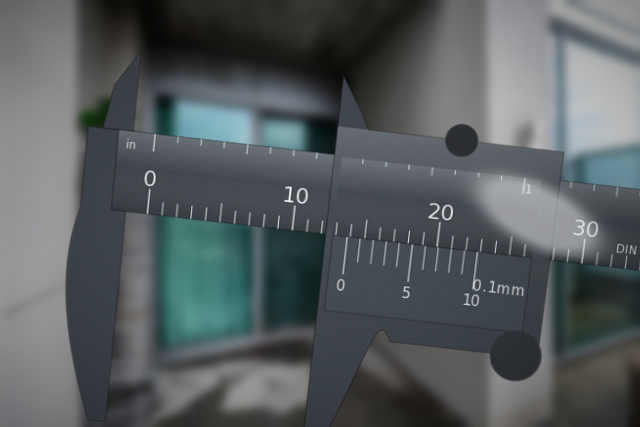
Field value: 13.8 mm
